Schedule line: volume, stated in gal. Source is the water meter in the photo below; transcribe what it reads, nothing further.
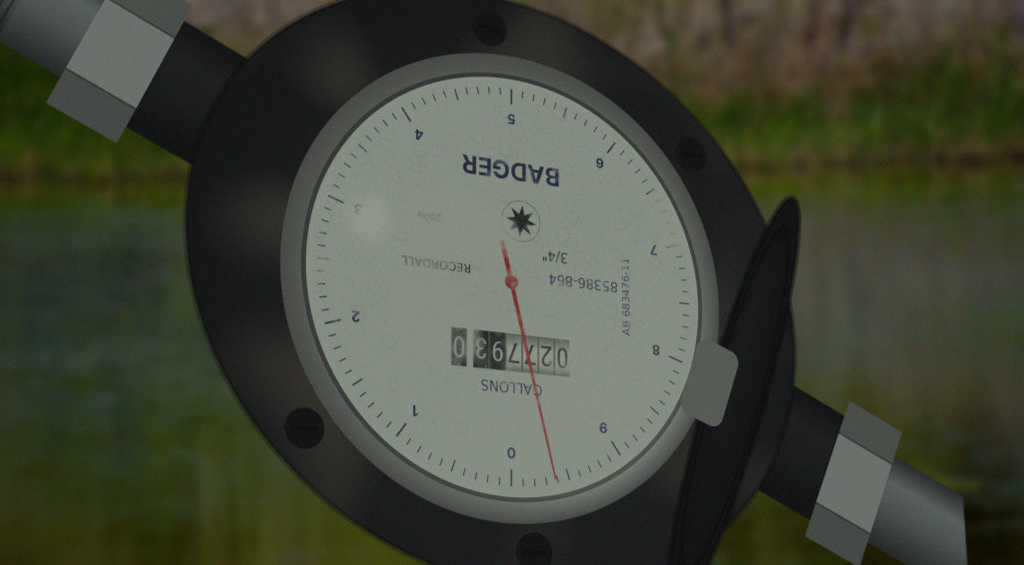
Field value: 277929.6 gal
